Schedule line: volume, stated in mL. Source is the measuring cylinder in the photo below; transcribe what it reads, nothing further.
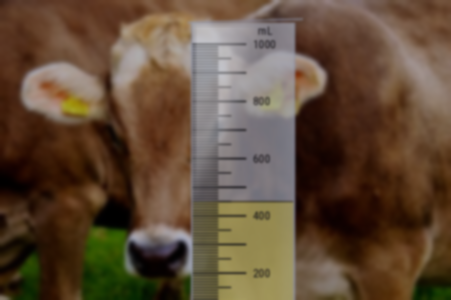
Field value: 450 mL
